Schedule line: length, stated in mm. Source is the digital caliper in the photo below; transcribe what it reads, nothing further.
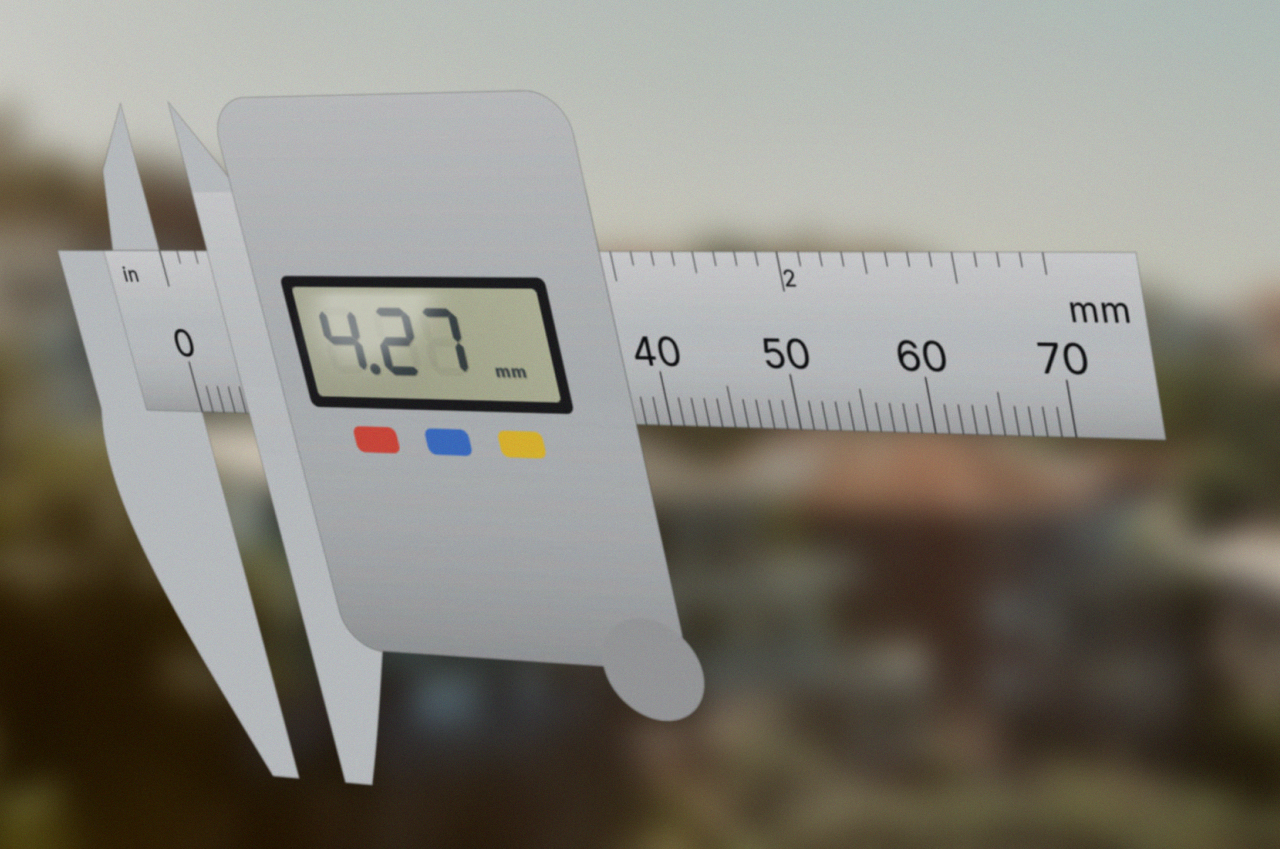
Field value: 4.27 mm
